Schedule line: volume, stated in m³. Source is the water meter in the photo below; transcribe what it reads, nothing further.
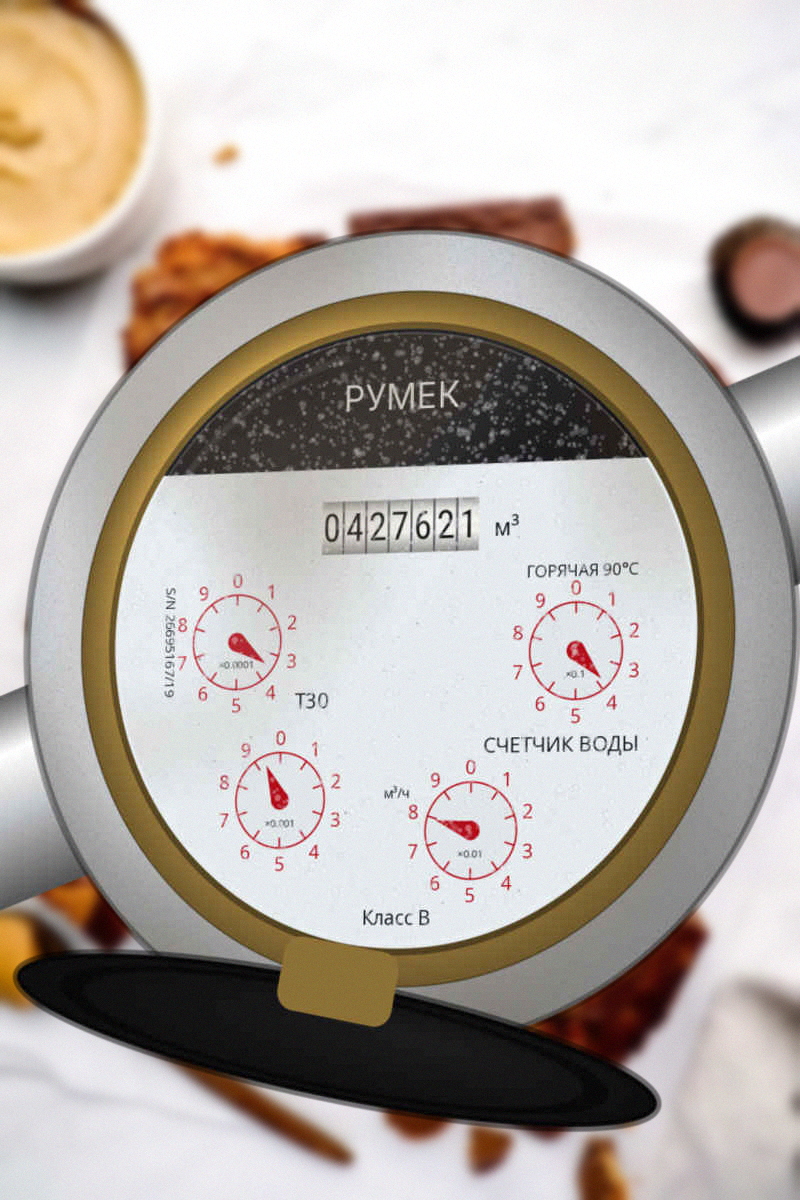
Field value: 427621.3793 m³
